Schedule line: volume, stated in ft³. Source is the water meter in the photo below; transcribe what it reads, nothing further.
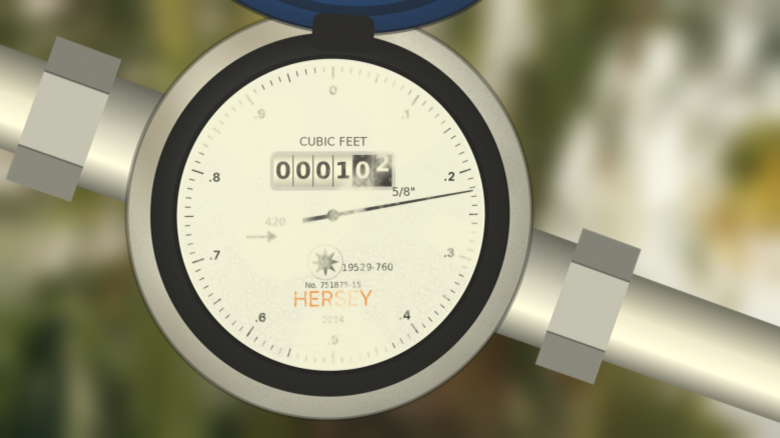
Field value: 102.22 ft³
